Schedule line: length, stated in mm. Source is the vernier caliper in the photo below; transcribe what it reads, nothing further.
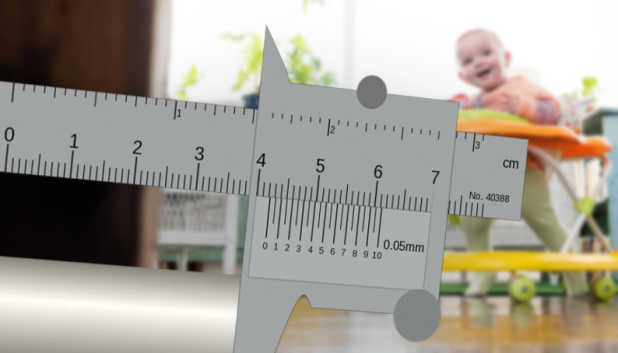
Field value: 42.2 mm
